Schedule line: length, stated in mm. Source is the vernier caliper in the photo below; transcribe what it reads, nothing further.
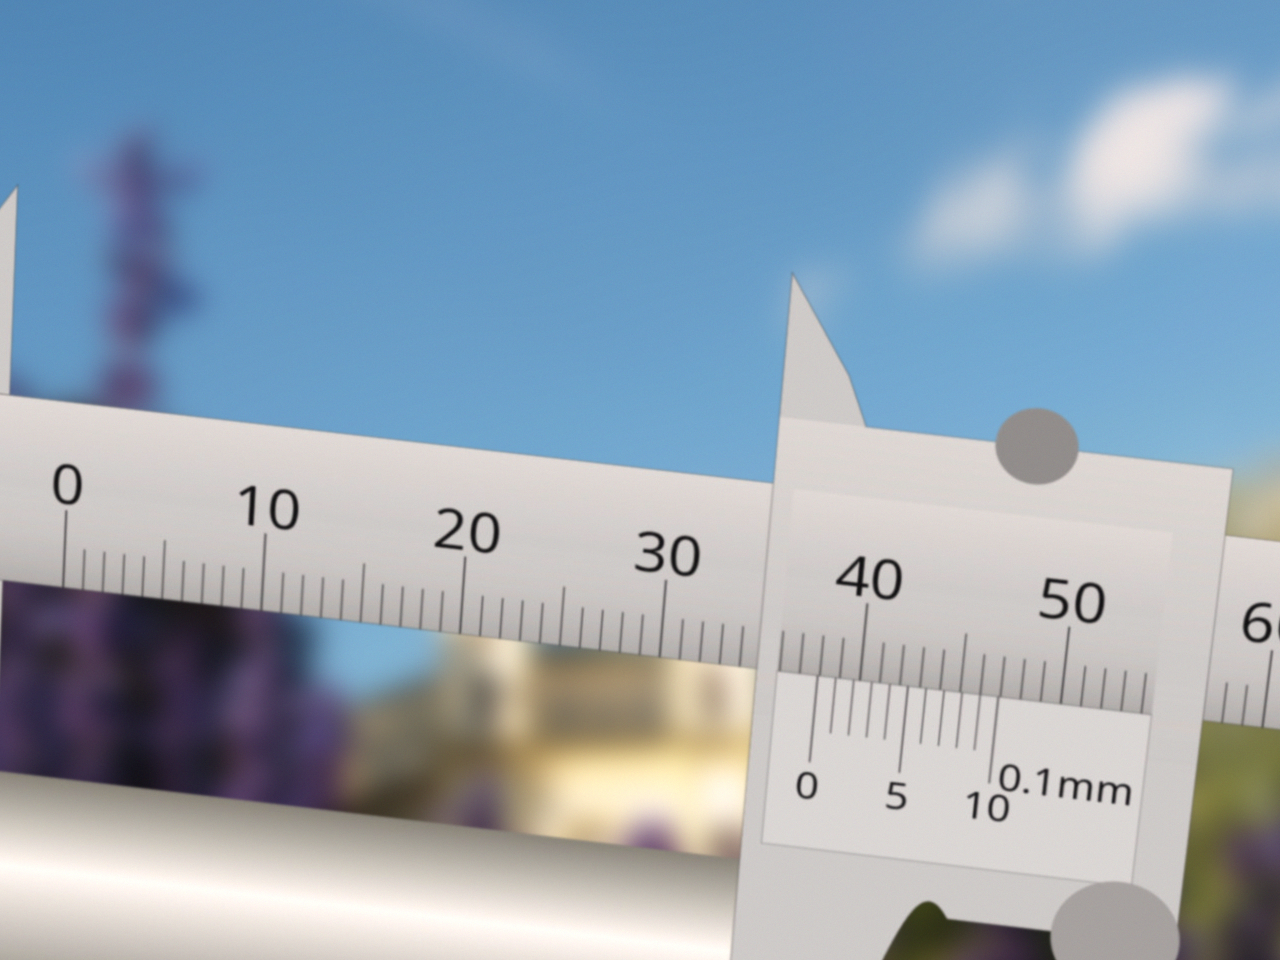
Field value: 37.9 mm
